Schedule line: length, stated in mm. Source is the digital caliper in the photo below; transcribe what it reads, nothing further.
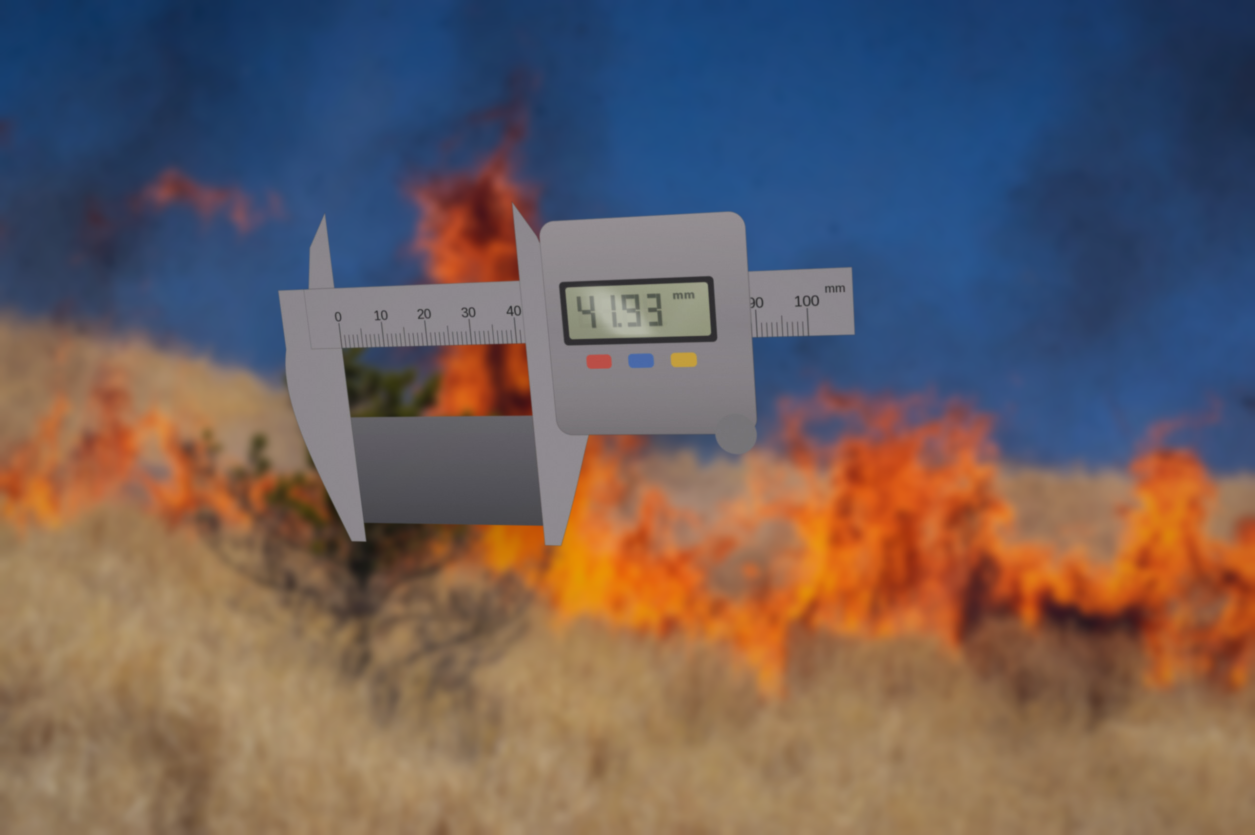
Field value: 41.93 mm
